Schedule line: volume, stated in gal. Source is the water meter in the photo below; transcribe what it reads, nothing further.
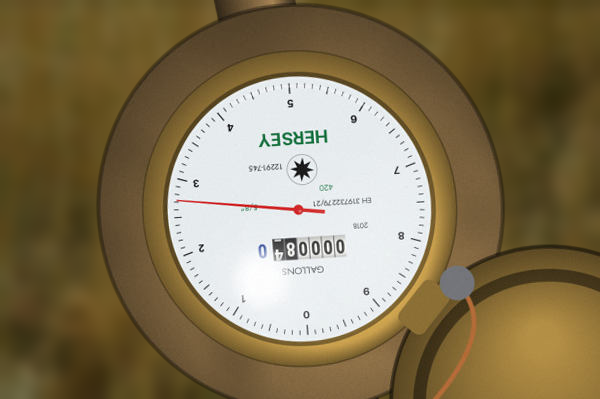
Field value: 842.7 gal
